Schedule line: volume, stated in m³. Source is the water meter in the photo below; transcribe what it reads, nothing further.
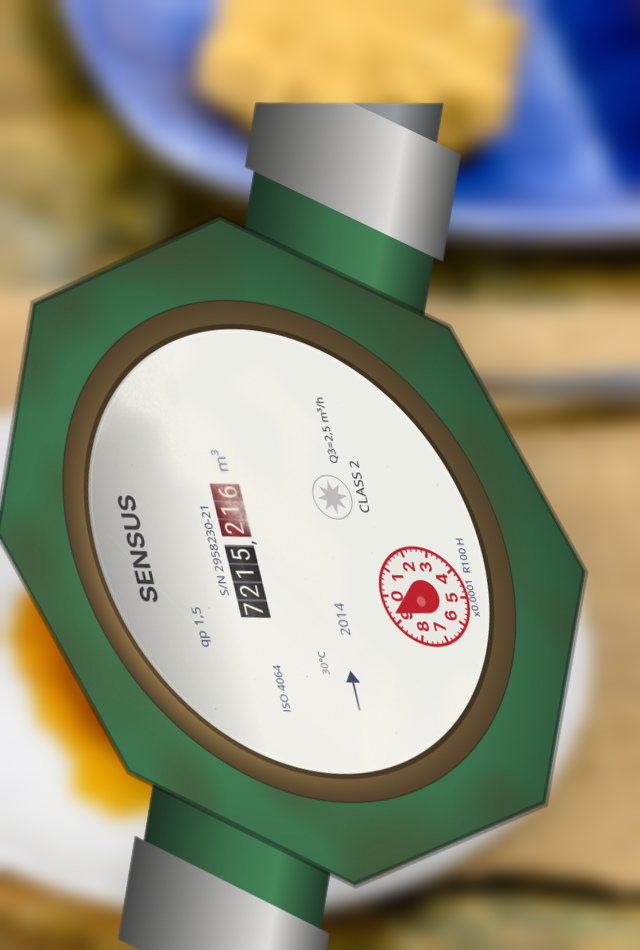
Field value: 7215.2159 m³
